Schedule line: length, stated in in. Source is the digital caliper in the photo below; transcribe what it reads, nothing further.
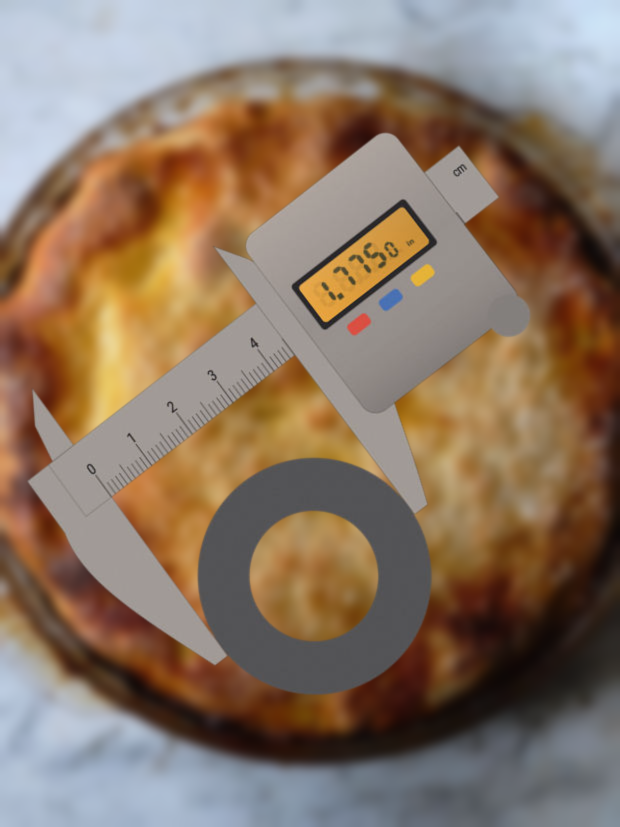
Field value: 1.7750 in
